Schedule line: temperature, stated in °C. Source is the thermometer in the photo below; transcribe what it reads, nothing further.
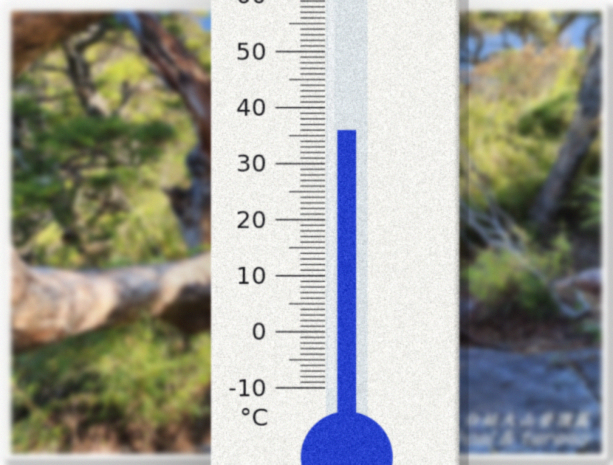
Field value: 36 °C
